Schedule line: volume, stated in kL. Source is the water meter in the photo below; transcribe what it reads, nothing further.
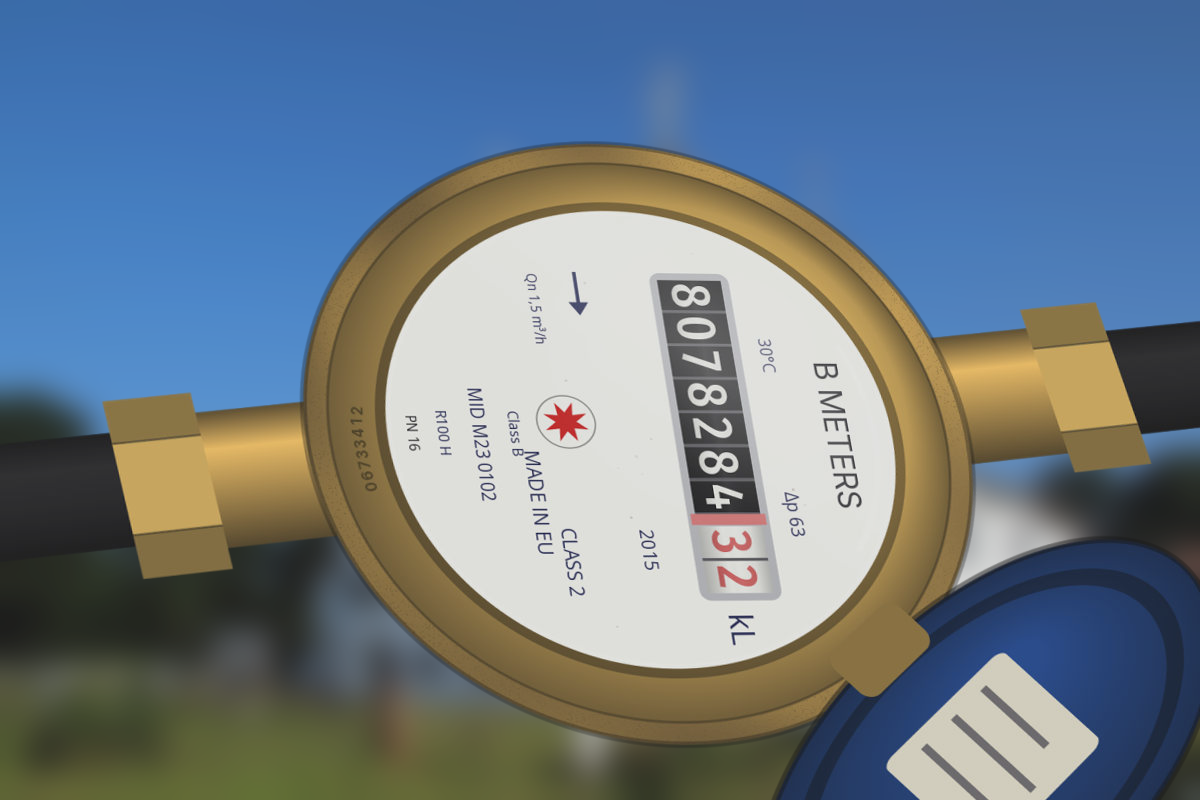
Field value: 8078284.32 kL
